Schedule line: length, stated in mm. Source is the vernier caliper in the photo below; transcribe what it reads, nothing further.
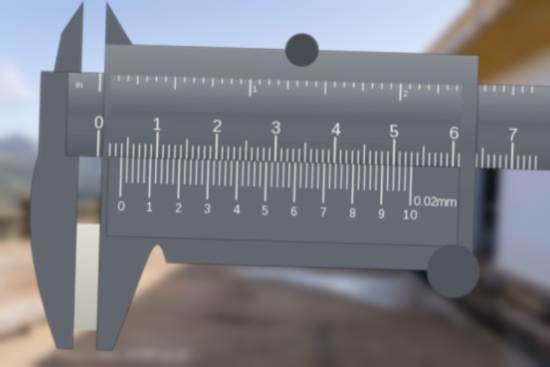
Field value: 4.0 mm
